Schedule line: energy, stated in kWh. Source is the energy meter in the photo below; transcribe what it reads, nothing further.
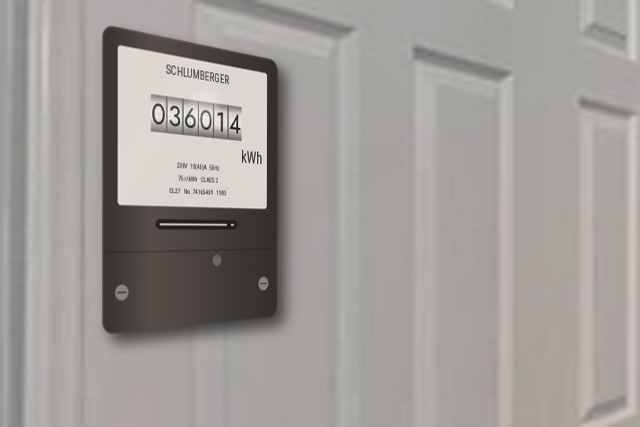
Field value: 36014 kWh
